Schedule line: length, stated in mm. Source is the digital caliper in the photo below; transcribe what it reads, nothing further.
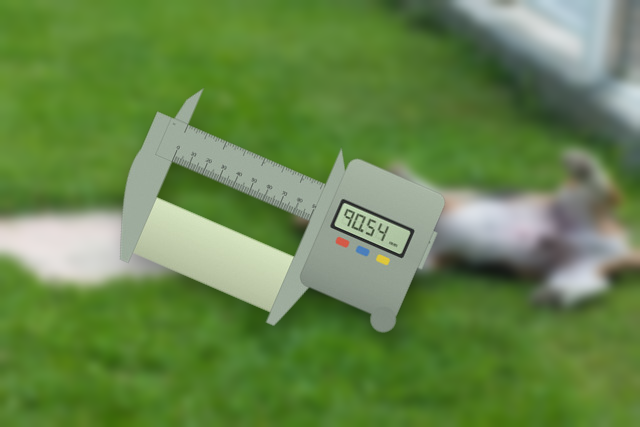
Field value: 90.54 mm
